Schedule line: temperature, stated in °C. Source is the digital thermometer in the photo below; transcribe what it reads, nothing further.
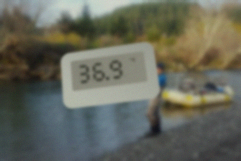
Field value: 36.9 °C
